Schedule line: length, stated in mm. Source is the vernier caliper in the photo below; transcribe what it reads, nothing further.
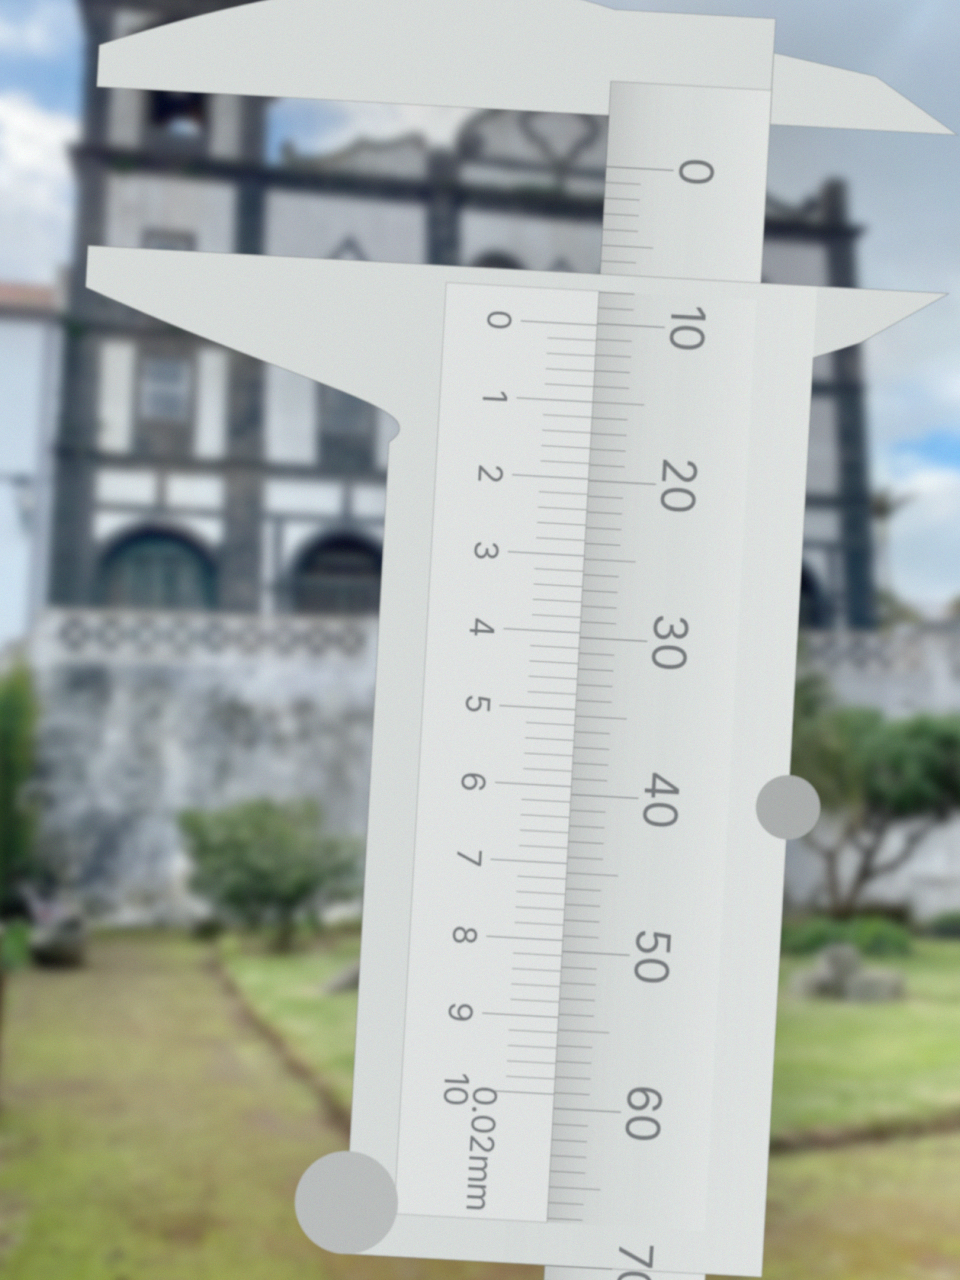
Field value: 10.1 mm
